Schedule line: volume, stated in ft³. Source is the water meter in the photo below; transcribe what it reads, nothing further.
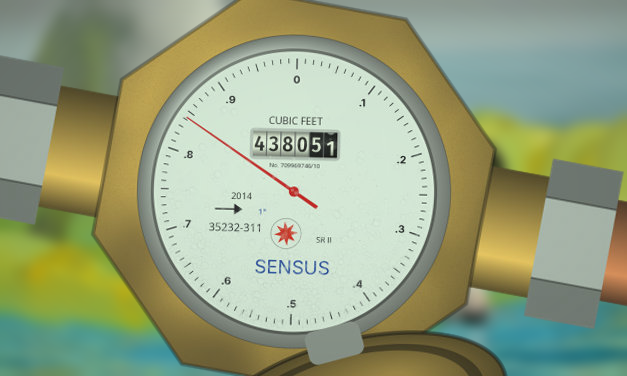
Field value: 438050.84 ft³
